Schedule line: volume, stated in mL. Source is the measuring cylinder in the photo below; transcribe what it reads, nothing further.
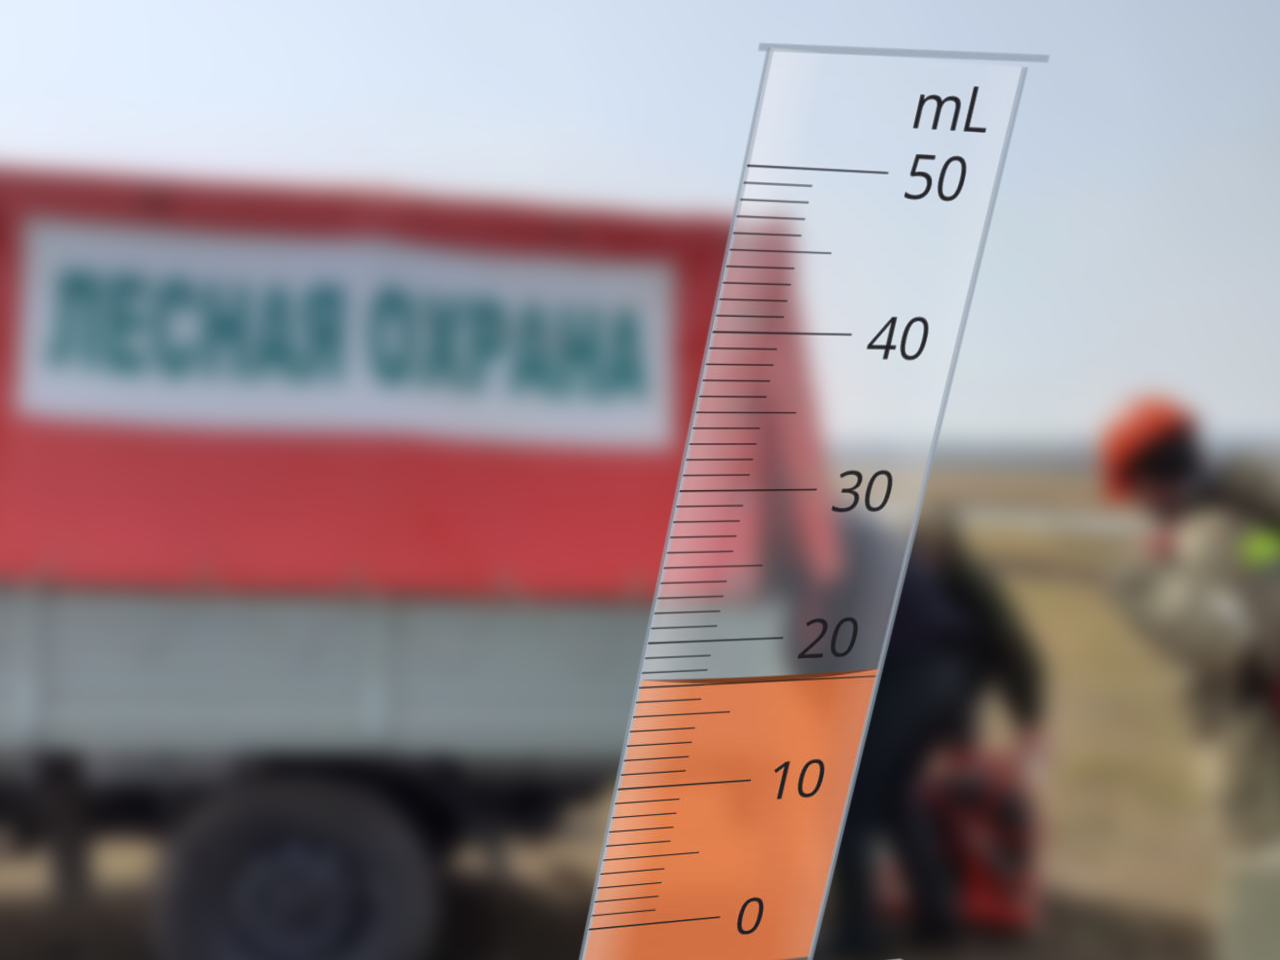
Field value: 17 mL
